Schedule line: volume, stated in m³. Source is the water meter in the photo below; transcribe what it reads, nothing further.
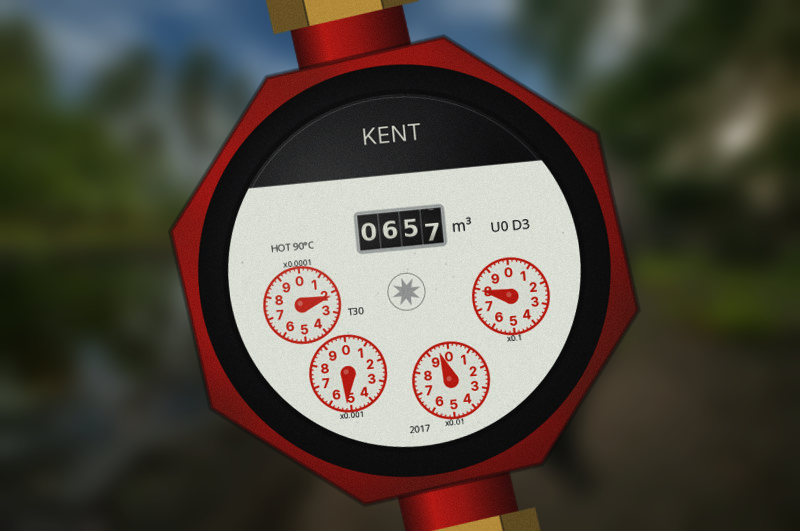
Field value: 656.7952 m³
